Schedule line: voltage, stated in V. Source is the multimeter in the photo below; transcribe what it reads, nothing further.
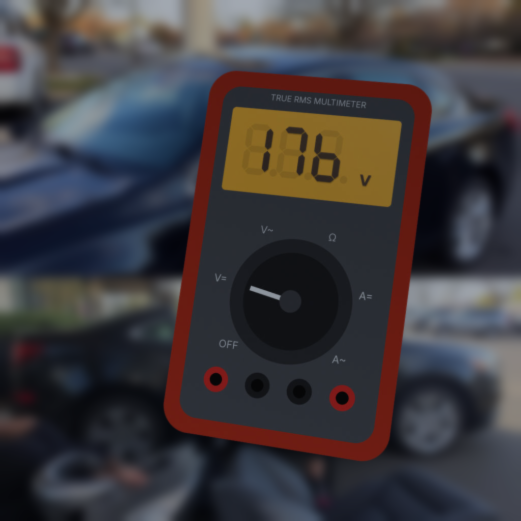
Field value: 176 V
